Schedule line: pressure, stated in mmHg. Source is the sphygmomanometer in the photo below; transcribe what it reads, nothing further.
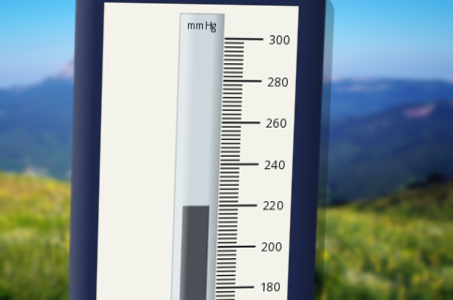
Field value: 220 mmHg
